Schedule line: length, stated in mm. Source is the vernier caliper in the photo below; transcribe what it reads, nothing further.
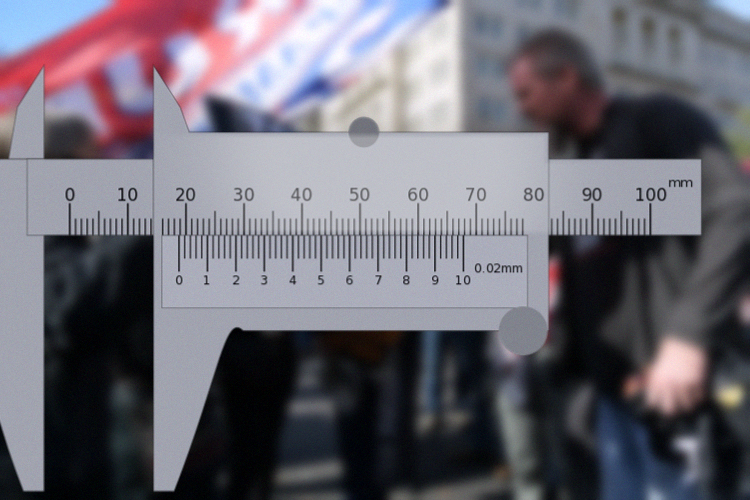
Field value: 18.8 mm
